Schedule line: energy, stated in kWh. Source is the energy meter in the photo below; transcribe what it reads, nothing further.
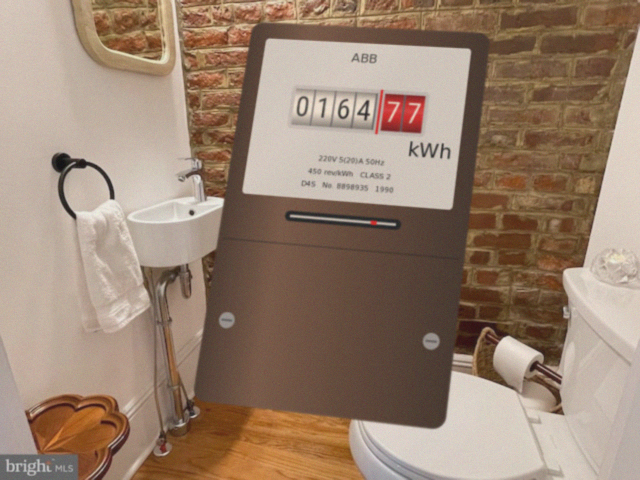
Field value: 164.77 kWh
